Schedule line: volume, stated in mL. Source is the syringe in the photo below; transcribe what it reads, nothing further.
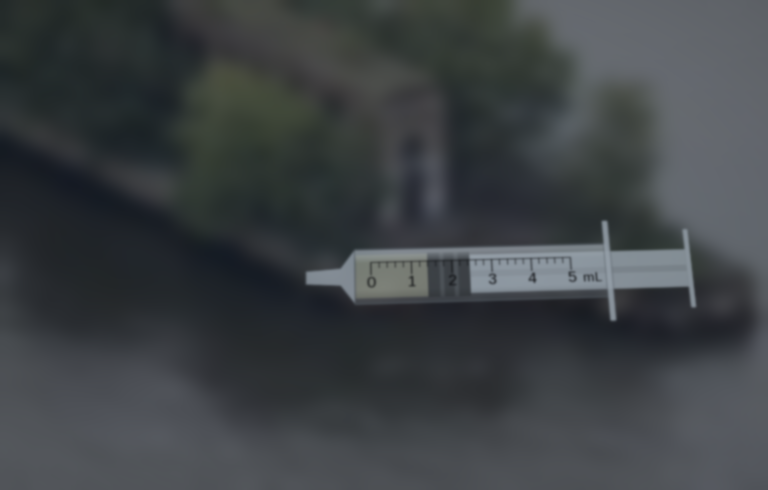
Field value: 1.4 mL
